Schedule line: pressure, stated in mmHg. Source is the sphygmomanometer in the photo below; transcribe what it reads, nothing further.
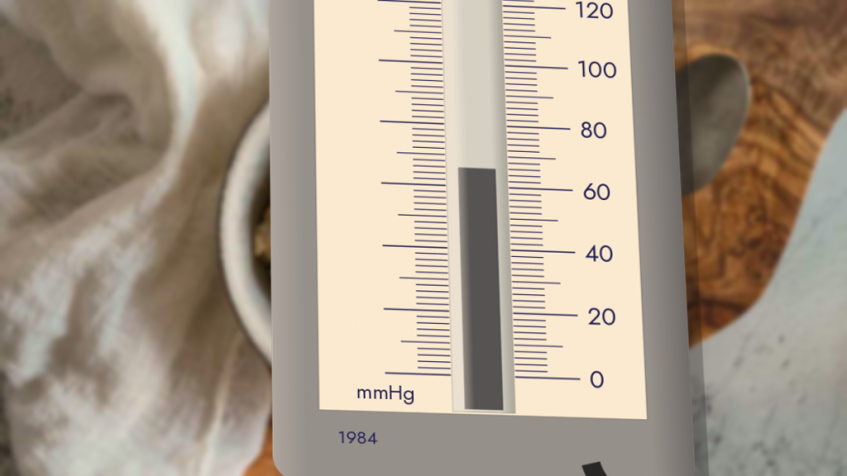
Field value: 66 mmHg
